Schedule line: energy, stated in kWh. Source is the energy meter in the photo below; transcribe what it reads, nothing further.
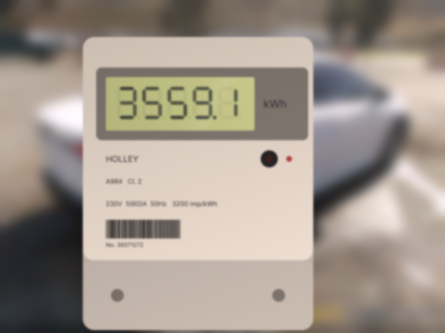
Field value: 3559.1 kWh
